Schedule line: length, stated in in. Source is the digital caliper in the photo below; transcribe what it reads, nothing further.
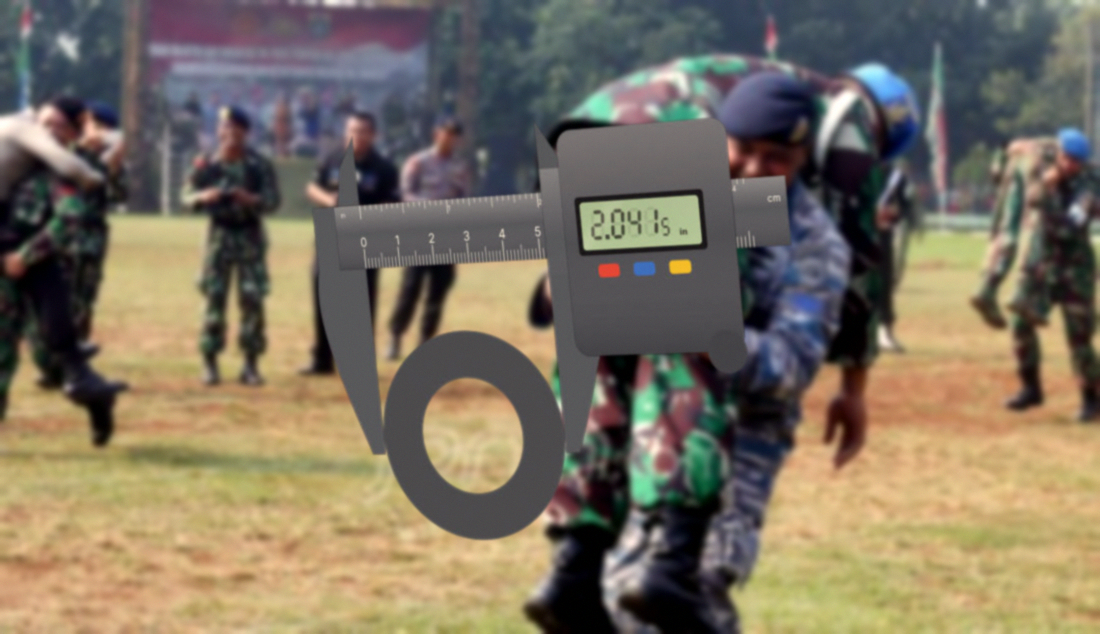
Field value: 2.0415 in
